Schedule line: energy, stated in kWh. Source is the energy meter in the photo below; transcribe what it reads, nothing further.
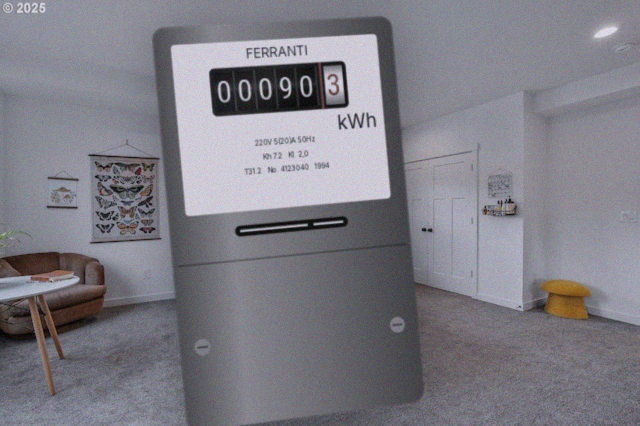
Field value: 90.3 kWh
